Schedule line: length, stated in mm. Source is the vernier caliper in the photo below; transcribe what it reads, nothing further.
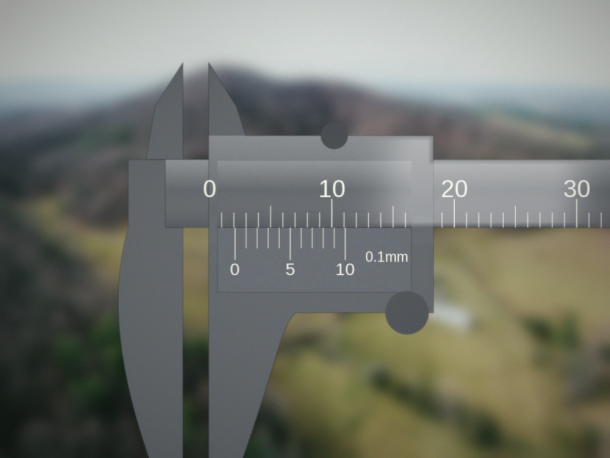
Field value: 2.1 mm
